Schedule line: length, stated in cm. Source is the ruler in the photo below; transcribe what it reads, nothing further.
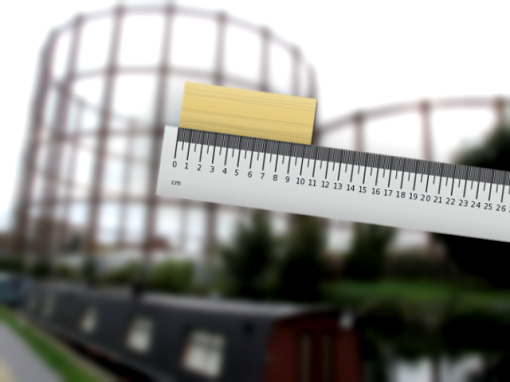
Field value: 10.5 cm
